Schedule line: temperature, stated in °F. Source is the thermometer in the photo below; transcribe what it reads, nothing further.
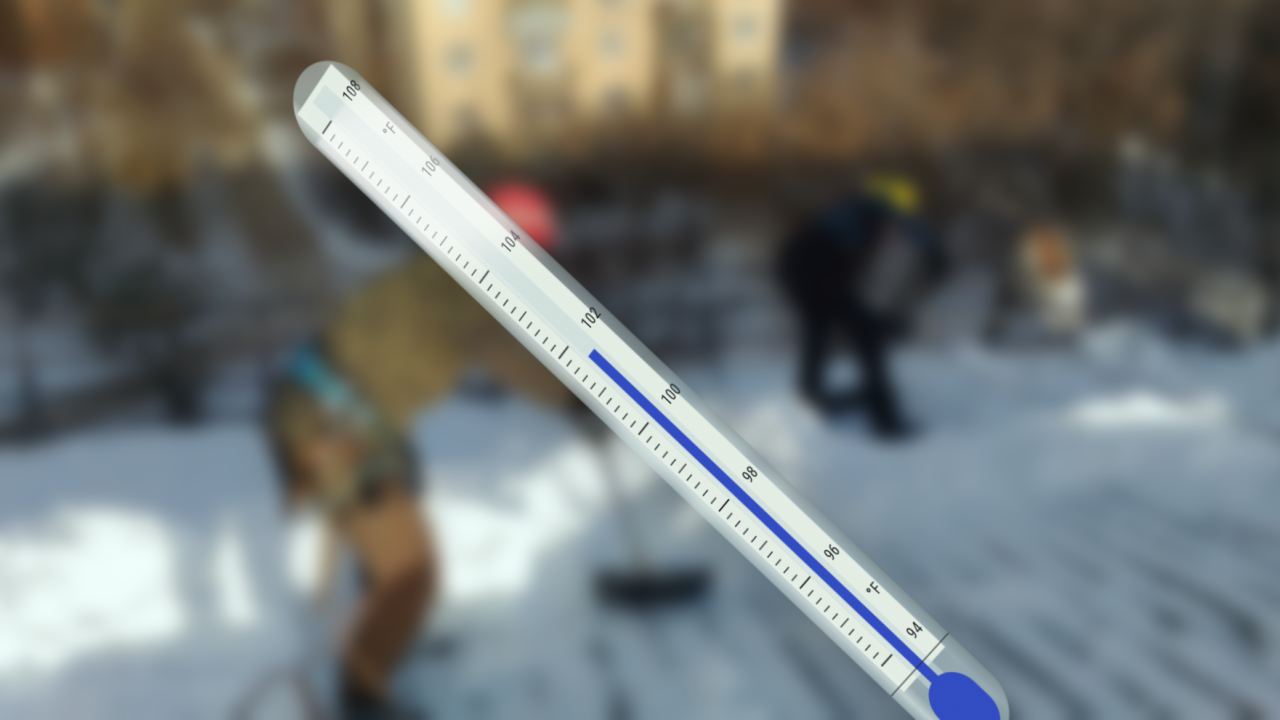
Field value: 101.6 °F
